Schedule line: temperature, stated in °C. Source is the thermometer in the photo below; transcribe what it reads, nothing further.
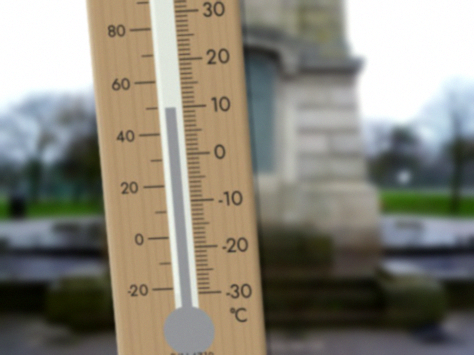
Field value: 10 °C
